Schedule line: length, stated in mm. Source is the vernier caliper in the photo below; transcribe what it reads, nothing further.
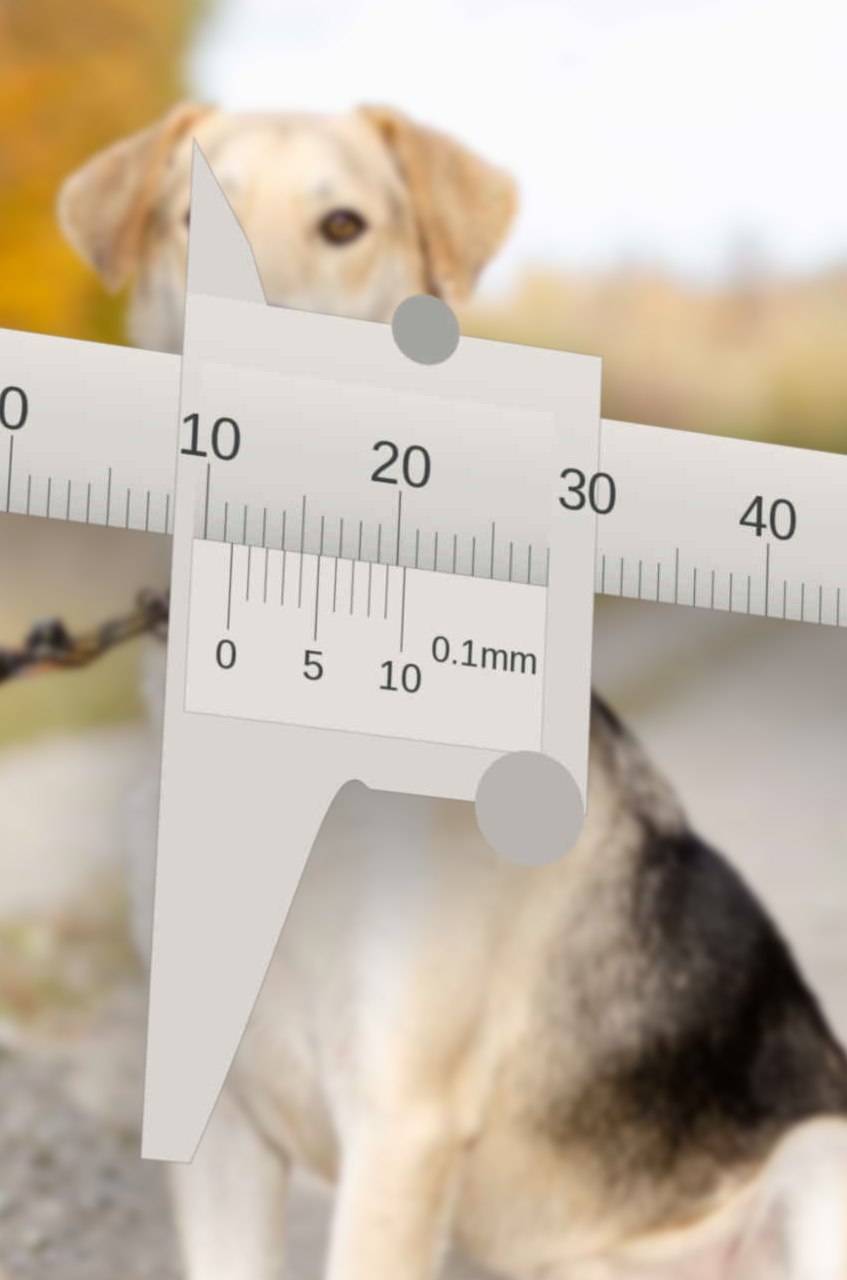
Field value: 11.4 mm
